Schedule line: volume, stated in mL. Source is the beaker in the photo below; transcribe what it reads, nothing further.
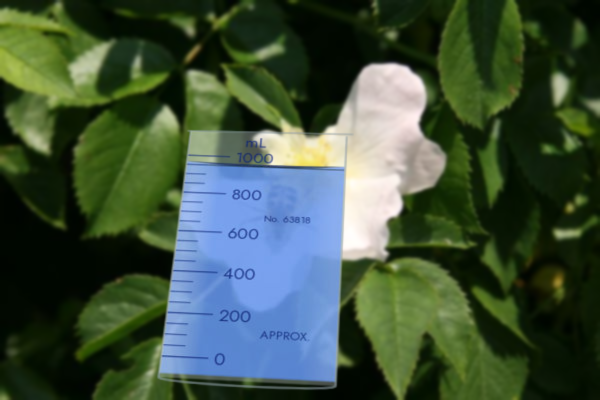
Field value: 950 mL
